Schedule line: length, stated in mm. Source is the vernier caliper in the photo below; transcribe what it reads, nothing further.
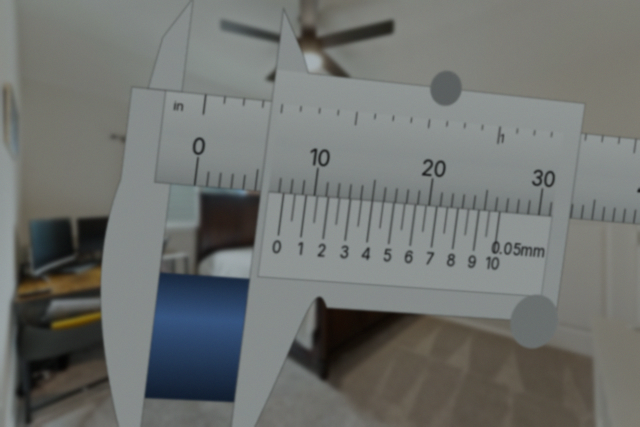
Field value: 7.4 mm
